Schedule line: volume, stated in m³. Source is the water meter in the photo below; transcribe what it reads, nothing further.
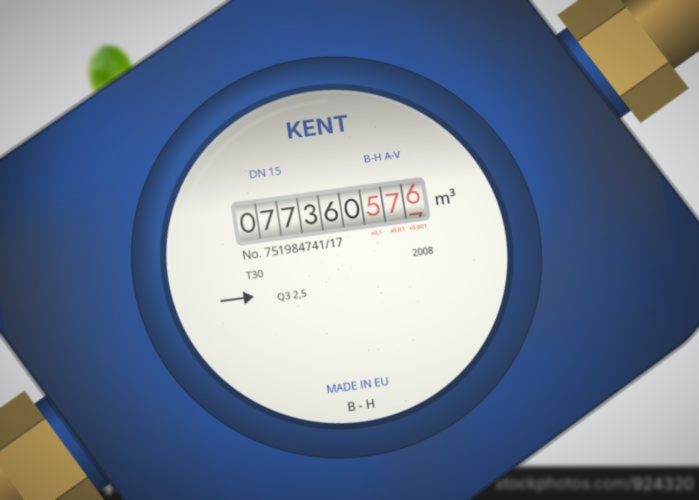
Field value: 77360.576 m³
